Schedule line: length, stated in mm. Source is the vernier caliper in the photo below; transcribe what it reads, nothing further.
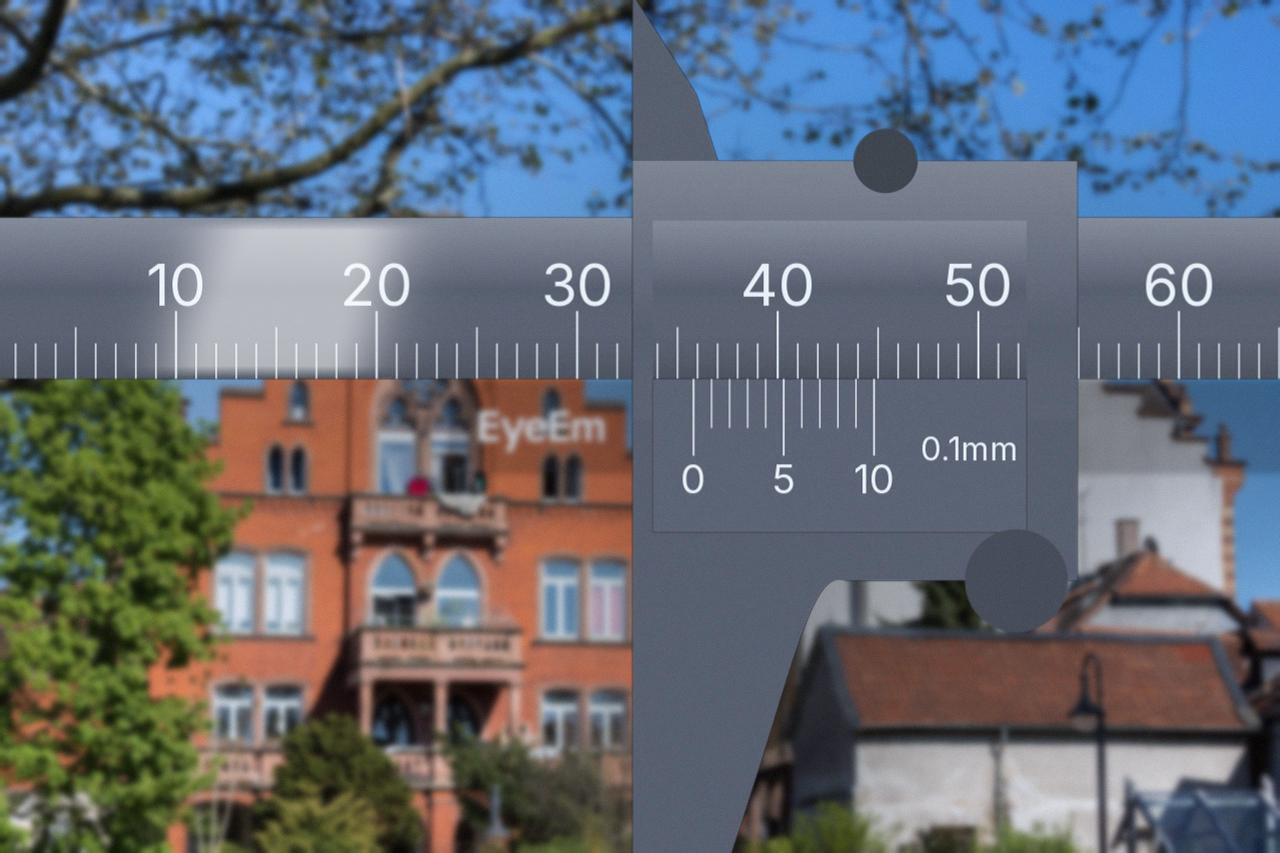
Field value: 35.8 mm
